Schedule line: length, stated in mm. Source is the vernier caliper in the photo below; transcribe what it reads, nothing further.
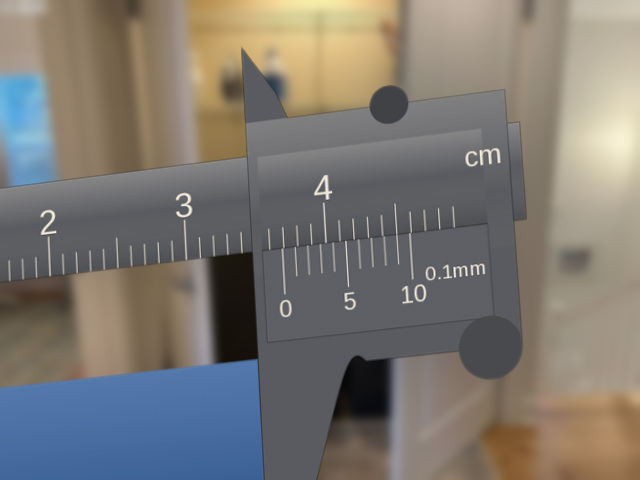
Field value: 36.9 mm
